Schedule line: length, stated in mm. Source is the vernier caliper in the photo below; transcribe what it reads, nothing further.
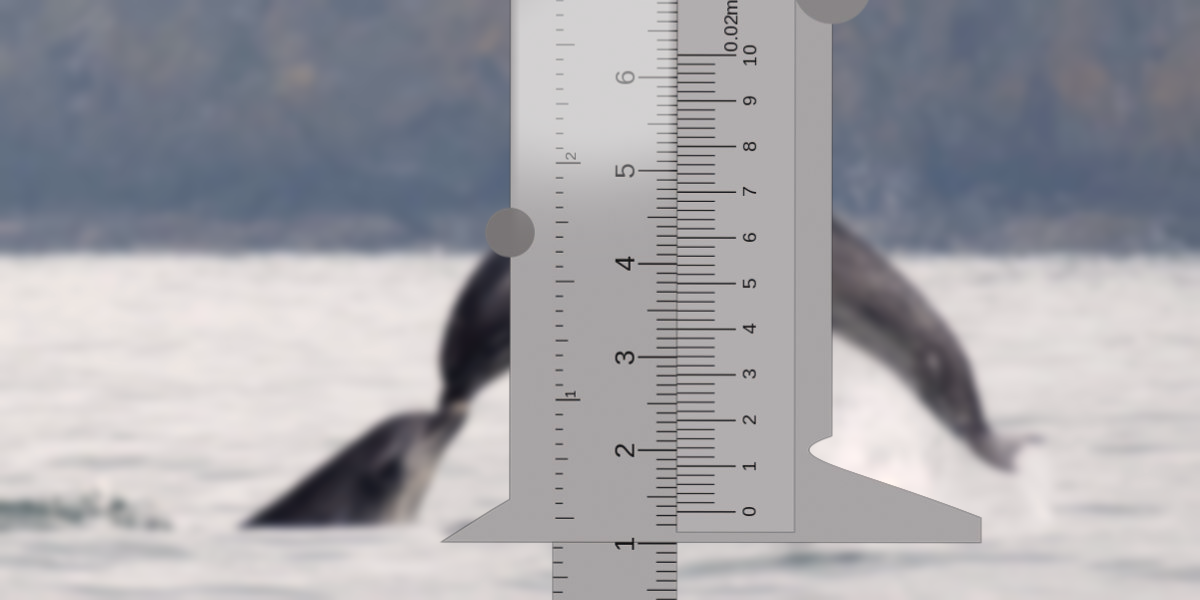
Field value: 13.4 mm
